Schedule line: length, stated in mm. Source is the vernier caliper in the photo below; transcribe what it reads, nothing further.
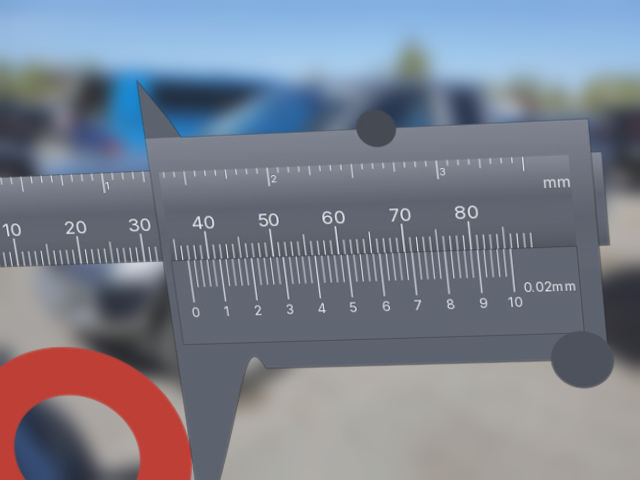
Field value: 36.8 mm
